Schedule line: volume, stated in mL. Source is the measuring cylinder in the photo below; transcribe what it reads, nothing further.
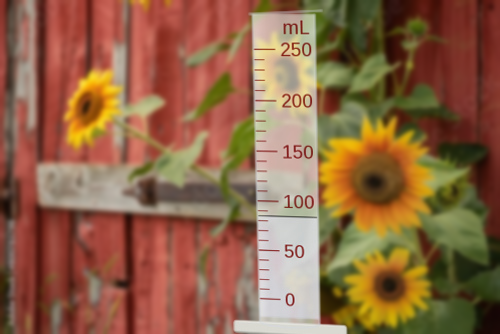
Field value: 85 mL
